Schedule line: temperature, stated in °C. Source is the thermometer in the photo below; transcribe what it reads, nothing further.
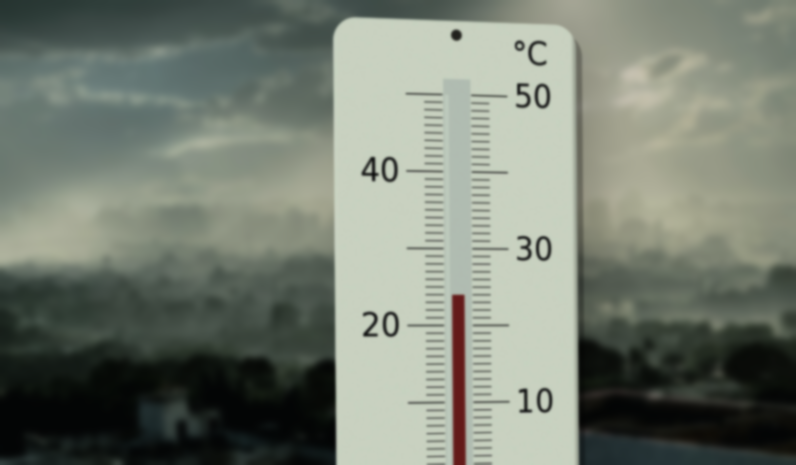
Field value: 24 °C
